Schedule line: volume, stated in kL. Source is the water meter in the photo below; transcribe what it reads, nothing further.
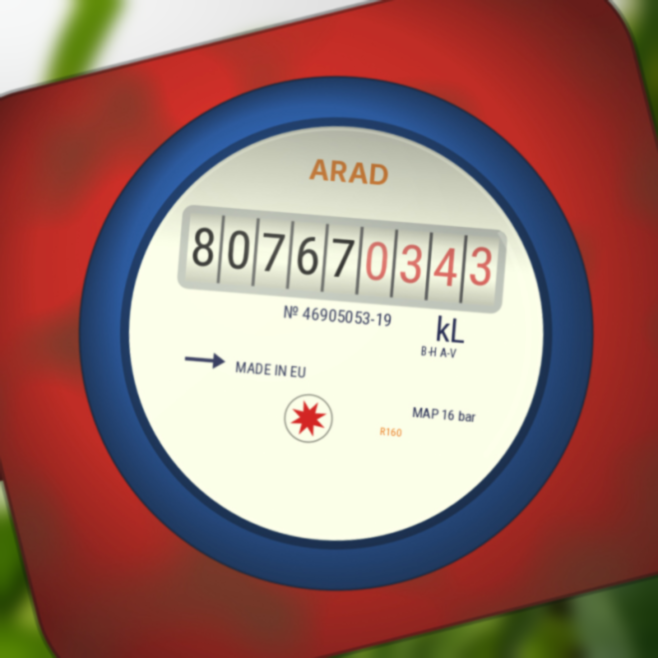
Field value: 80767.0343 kL
